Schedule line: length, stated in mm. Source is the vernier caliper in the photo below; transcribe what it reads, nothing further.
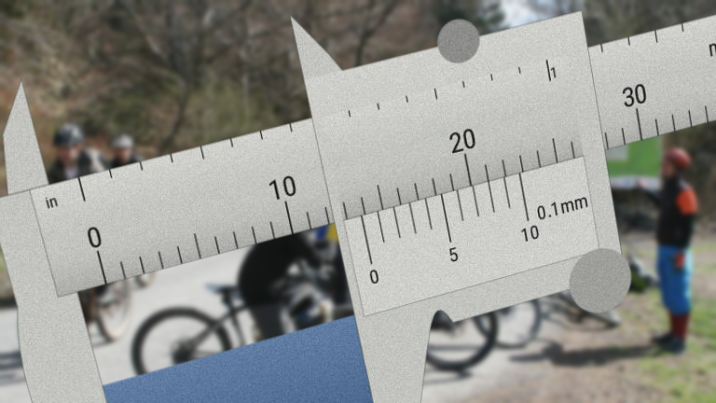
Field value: 13.8 mm
